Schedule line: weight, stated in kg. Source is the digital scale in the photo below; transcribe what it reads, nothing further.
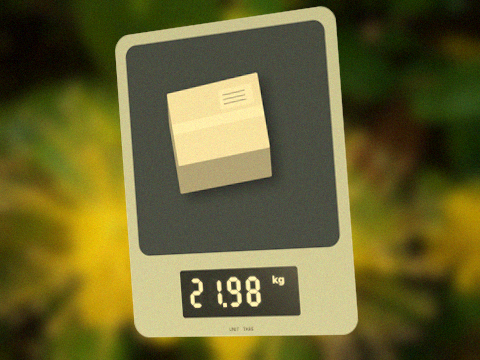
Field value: 21.98 kg
